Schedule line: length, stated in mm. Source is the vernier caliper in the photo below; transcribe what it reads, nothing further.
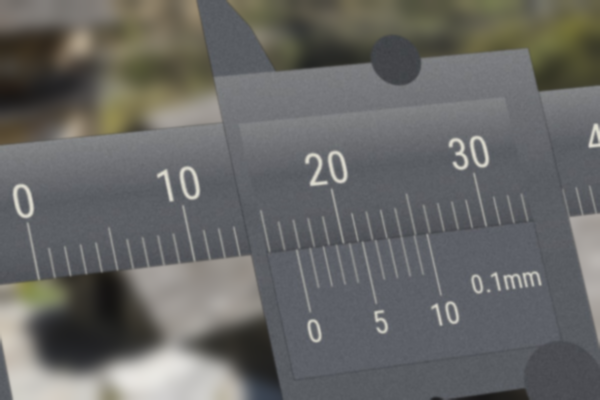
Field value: 16.8 mm
